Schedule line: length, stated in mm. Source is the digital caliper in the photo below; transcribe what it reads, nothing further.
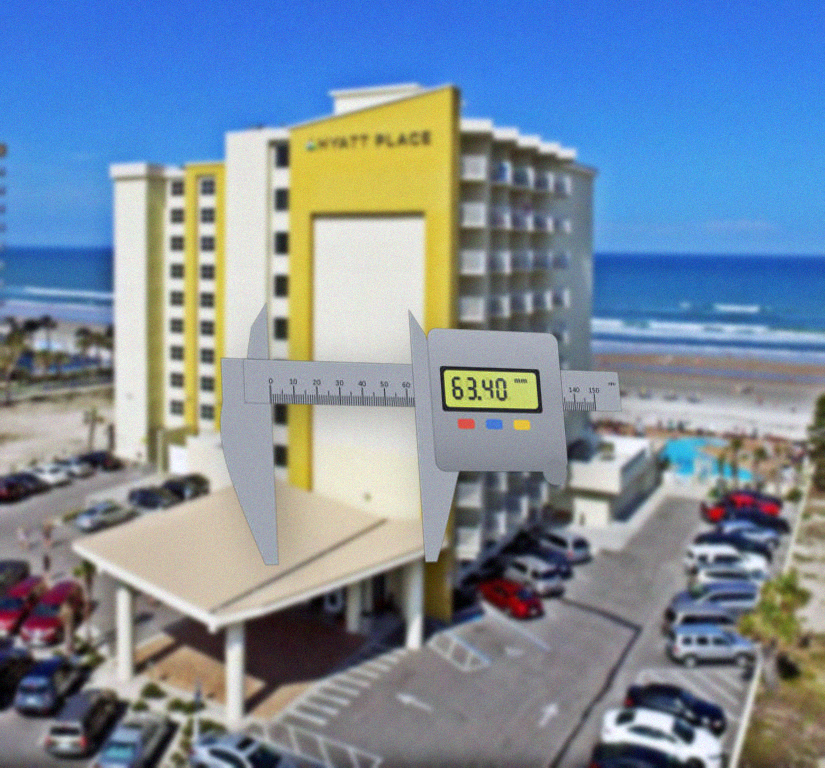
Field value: 63.40 mm
